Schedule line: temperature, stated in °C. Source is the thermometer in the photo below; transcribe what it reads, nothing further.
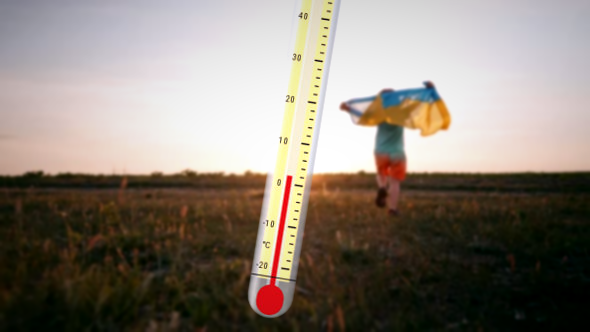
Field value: 2 °C
